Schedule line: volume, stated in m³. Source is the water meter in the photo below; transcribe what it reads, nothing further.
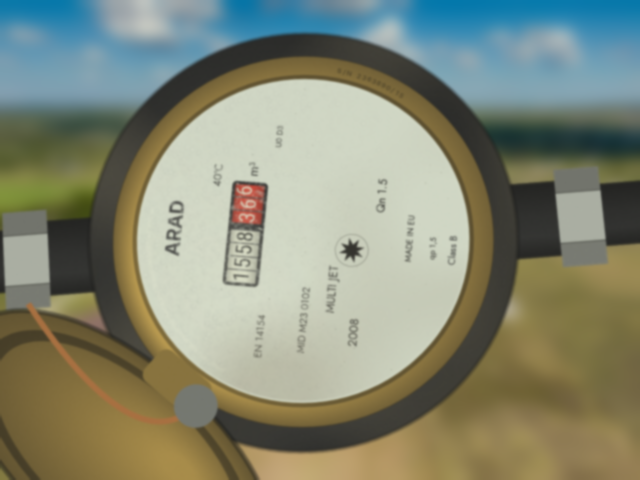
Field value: 1558.366 m³
